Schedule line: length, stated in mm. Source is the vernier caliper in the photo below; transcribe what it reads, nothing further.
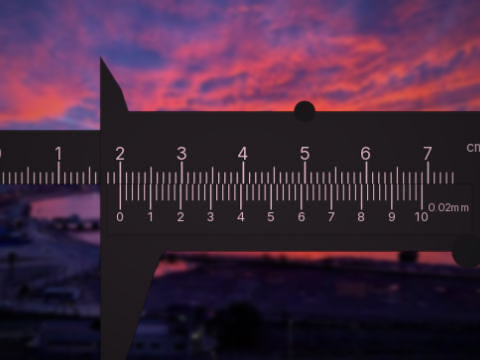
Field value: 20.0 mm
